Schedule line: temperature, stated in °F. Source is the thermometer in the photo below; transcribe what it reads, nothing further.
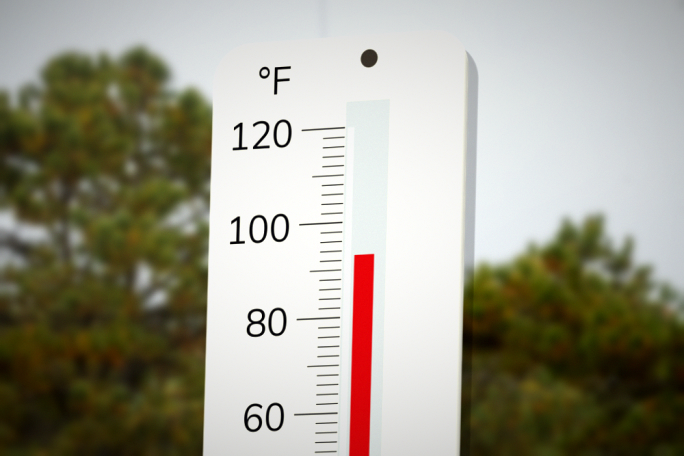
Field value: 93 °F
